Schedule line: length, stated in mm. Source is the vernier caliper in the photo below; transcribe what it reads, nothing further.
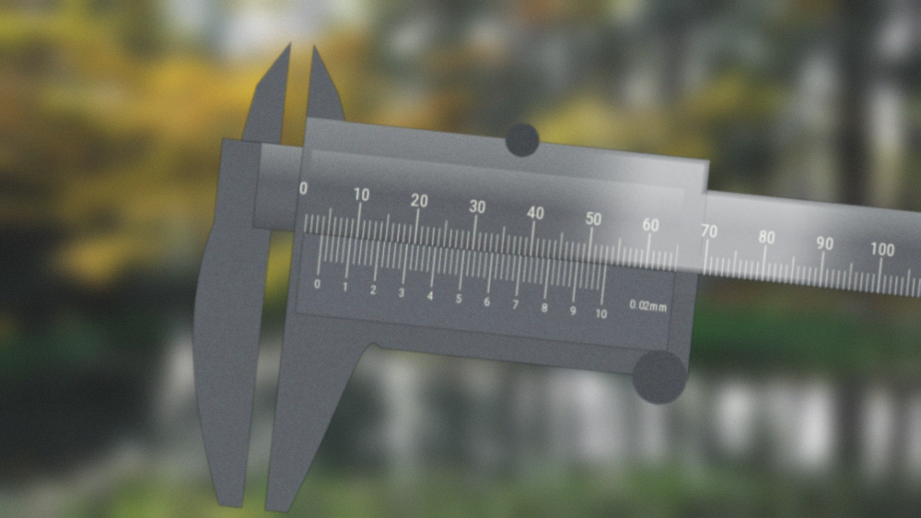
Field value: 4.0 mm
